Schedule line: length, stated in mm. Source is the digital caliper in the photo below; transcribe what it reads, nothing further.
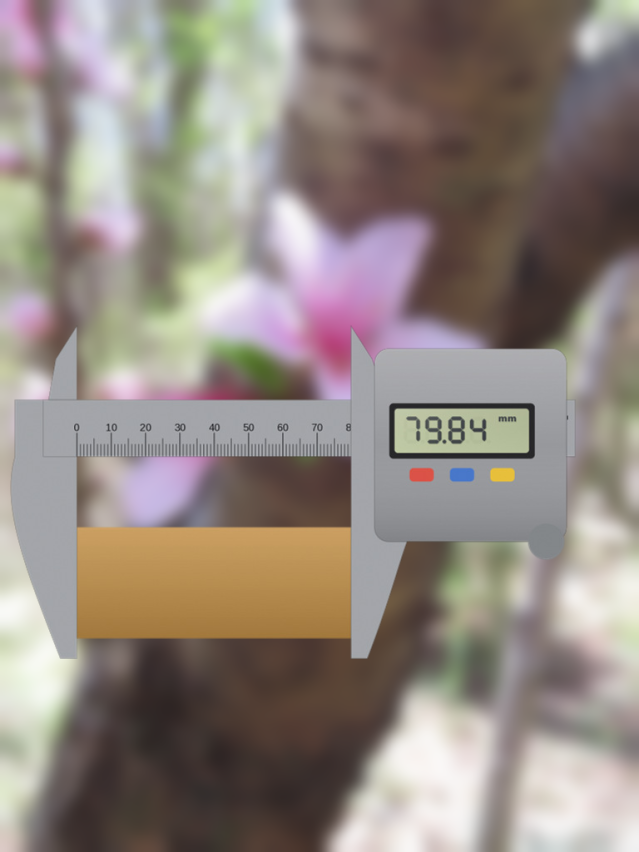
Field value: 79.84 mm
